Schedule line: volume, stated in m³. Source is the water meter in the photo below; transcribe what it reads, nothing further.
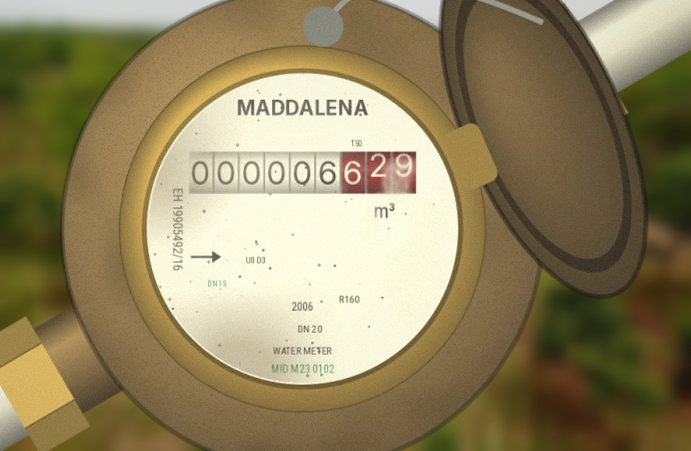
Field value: 6.629 m³
